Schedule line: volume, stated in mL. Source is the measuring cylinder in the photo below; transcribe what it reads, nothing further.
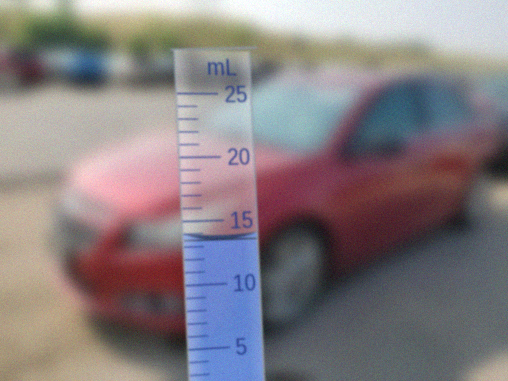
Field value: 13.5 mL
